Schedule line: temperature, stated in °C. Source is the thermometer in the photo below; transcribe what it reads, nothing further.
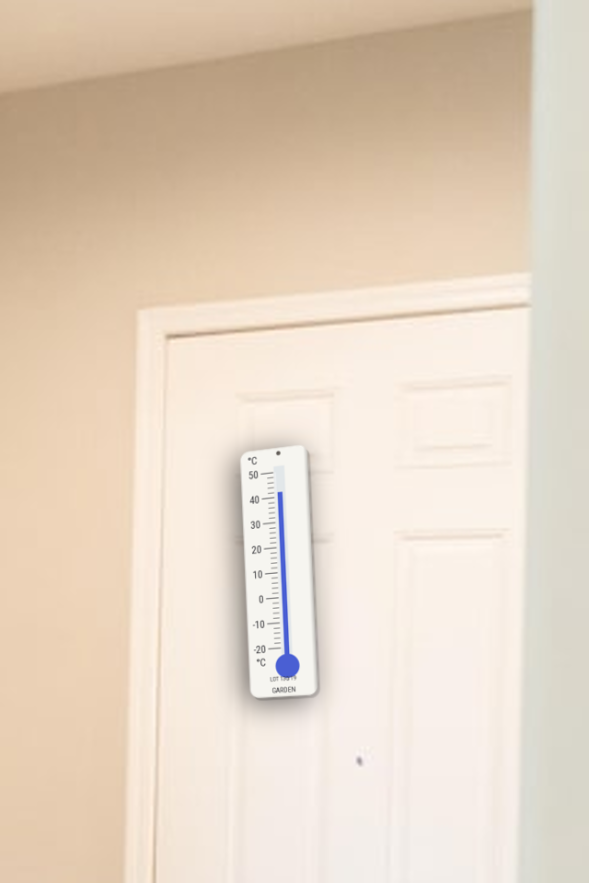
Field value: 42 °C
